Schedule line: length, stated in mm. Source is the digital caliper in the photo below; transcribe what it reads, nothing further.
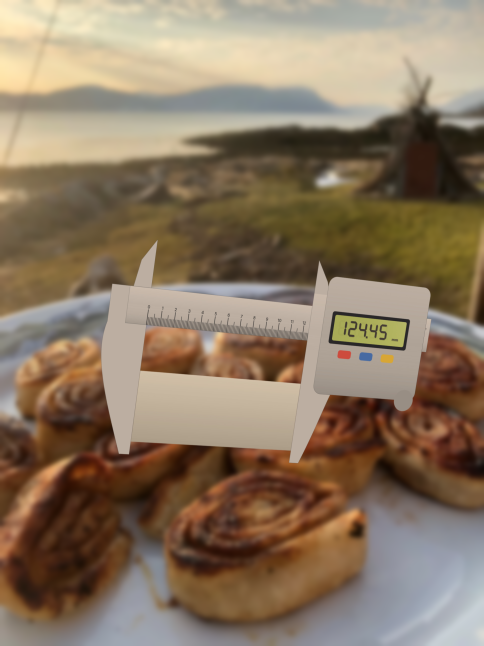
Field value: 124.45 mm
